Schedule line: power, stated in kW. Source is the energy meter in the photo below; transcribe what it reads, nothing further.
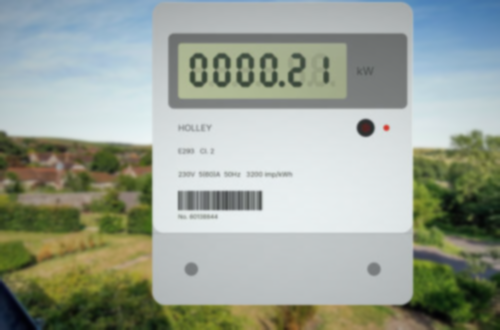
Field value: 0.21 kW
